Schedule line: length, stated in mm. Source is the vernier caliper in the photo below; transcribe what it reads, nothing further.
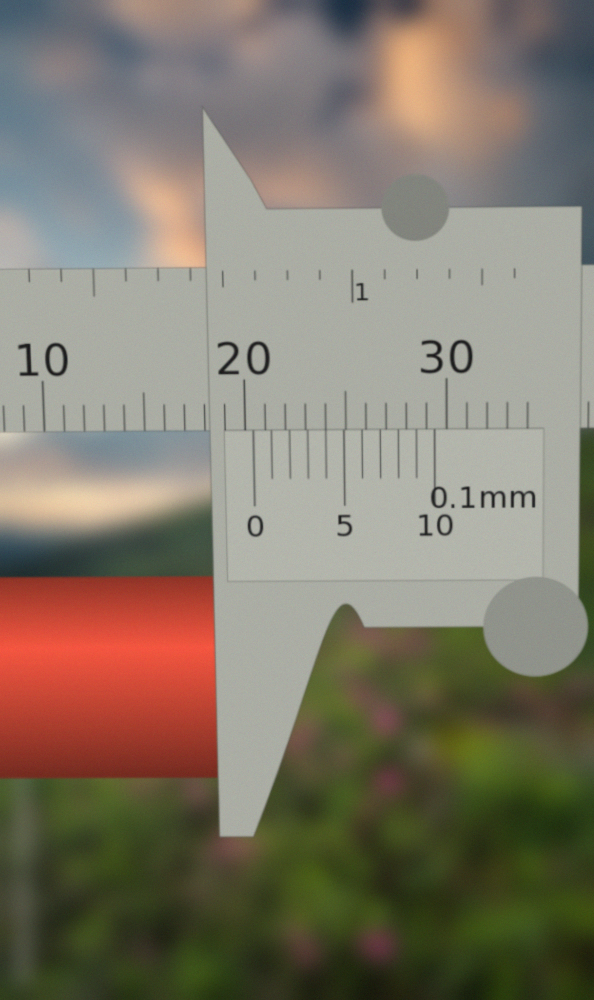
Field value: 20.4 mm
